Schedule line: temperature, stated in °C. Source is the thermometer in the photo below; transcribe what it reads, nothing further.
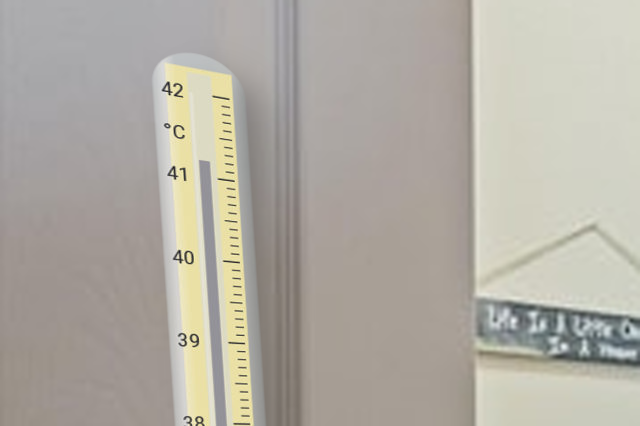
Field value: 41.2 °C
